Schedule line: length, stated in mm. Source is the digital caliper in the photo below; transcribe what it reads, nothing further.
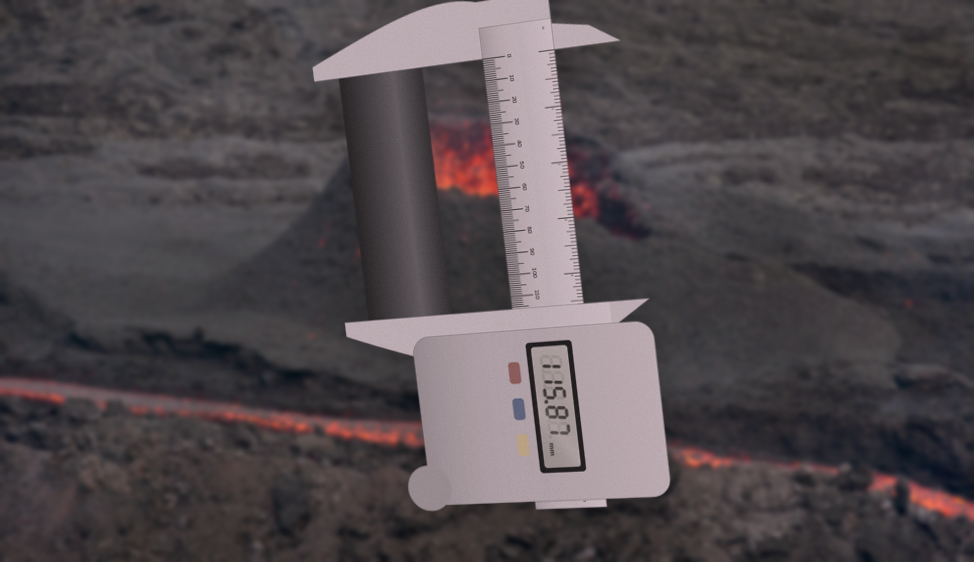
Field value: 115.87 mm
